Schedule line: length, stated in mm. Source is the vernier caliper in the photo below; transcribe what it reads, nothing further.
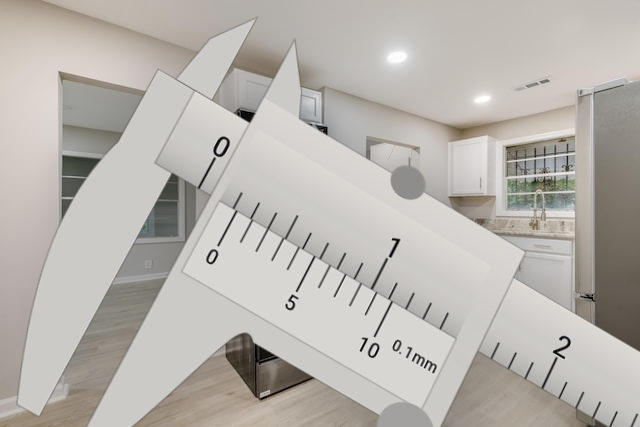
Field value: 2.2 mm
